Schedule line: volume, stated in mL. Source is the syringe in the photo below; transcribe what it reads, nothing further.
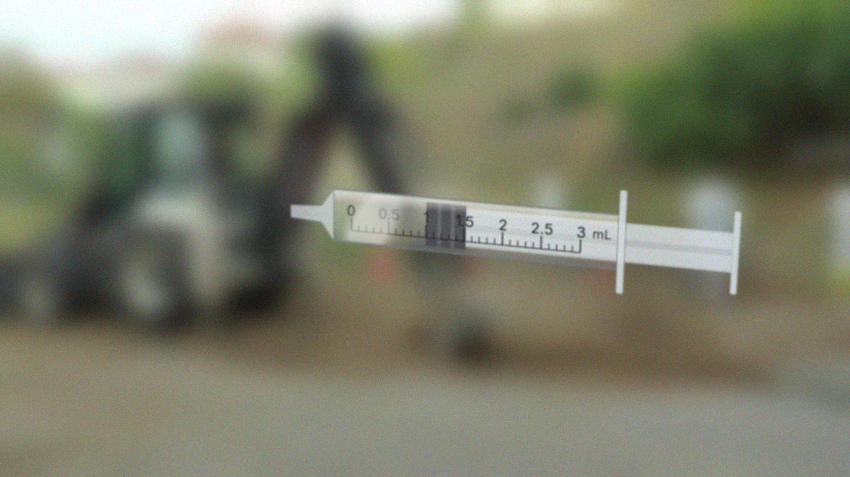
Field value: 1 mL
